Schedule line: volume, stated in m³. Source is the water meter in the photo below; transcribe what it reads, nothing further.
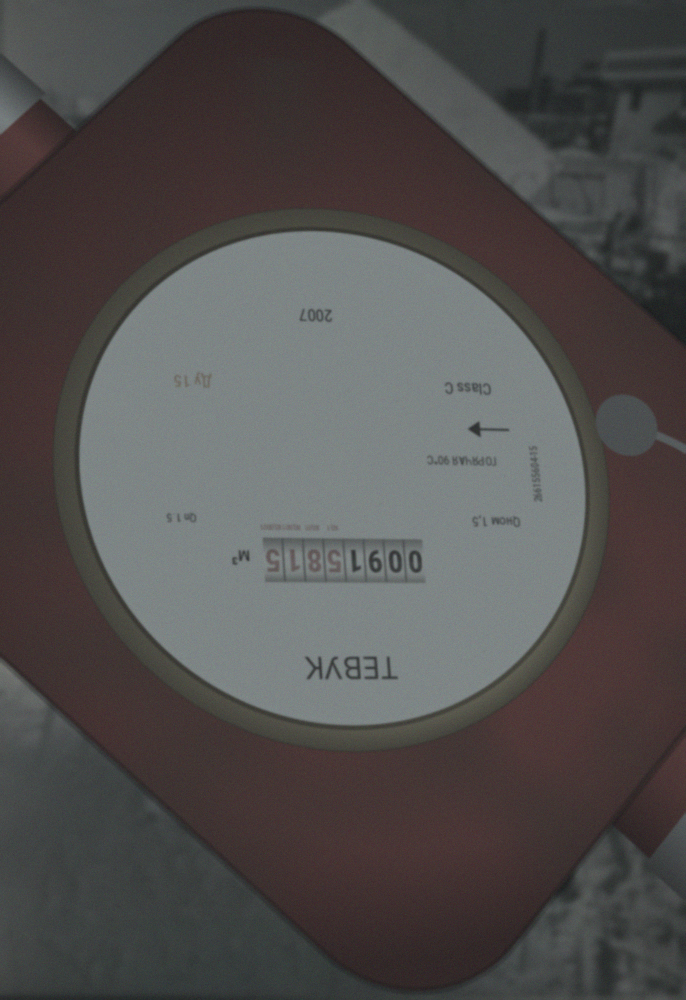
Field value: 91.5815 m³
